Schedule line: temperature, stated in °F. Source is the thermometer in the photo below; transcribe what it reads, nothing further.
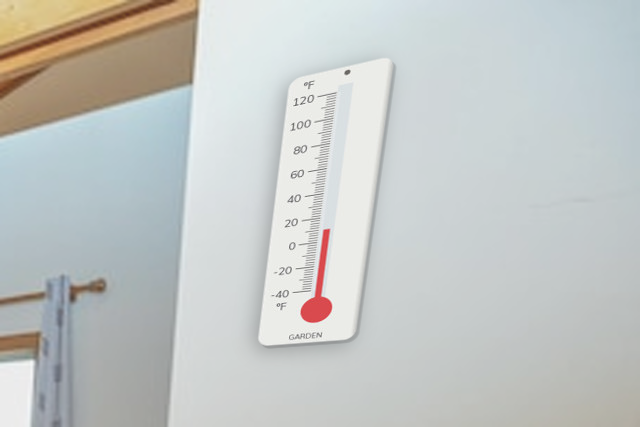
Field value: 10 °F
